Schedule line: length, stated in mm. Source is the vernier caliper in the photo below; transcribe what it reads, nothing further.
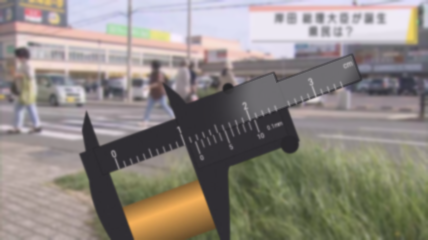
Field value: 11.6 mm
